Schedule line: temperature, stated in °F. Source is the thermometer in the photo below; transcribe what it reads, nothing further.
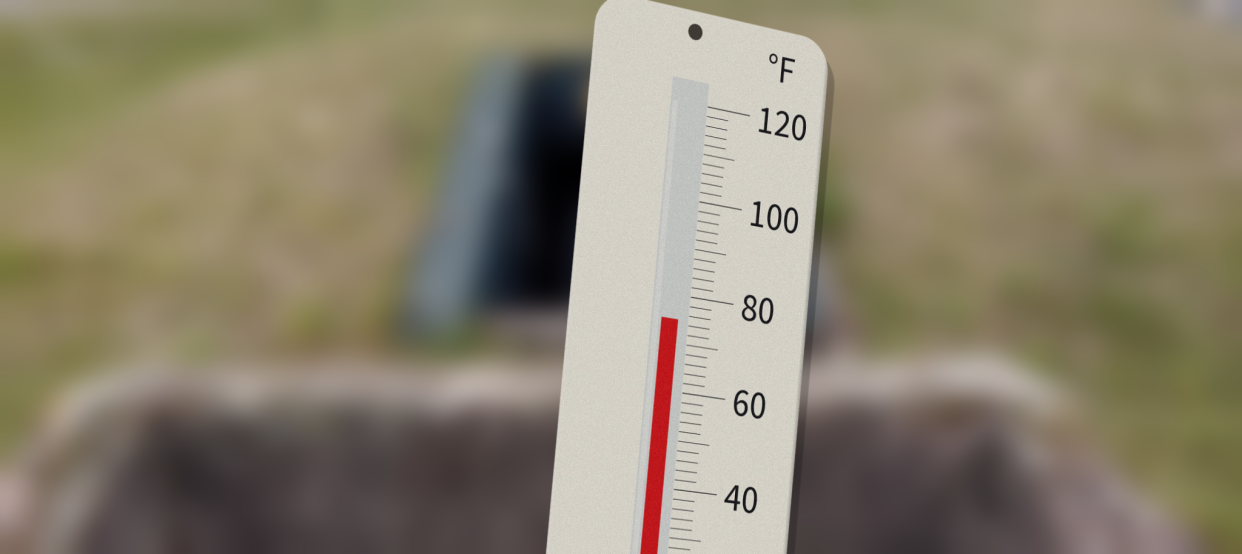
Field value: 75 °F
